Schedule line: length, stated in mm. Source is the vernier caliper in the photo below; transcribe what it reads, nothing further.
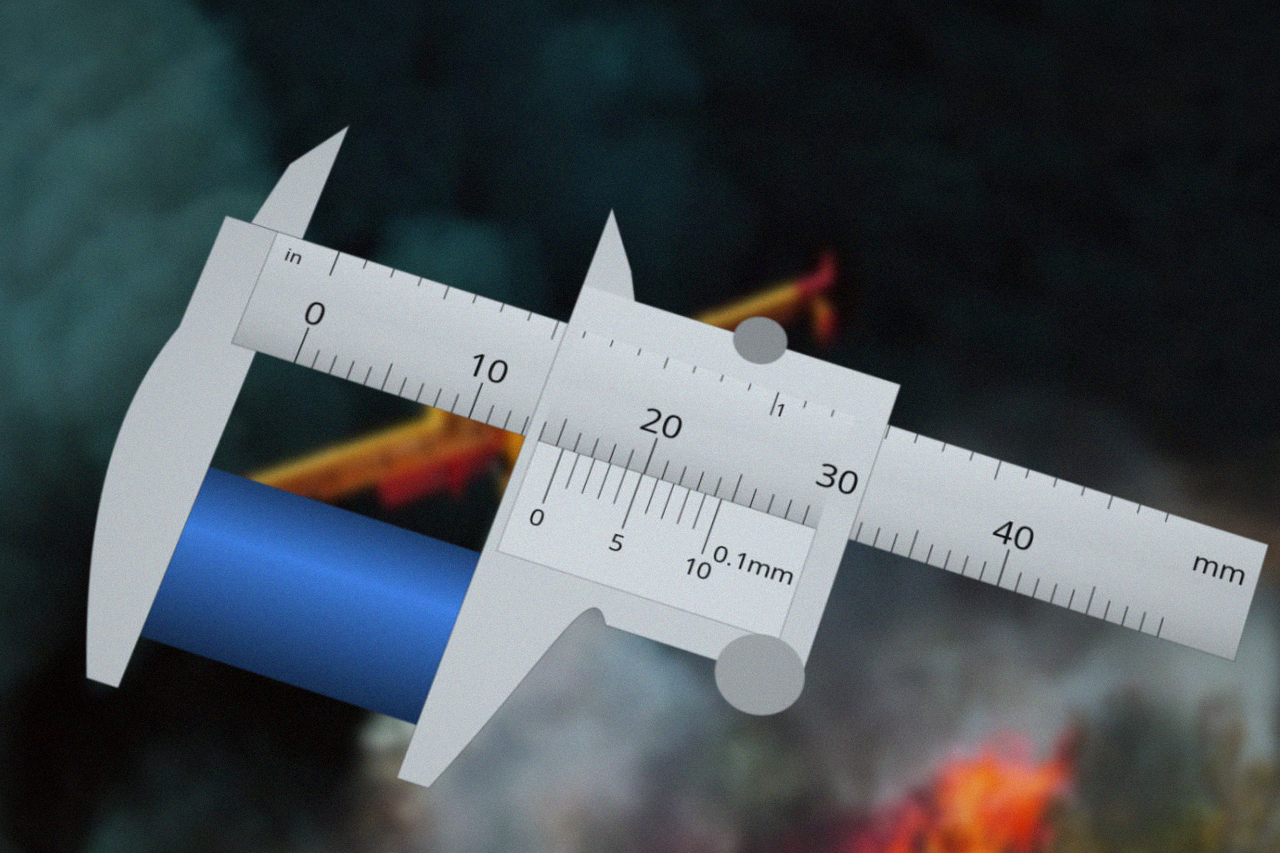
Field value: 15.4 mm
